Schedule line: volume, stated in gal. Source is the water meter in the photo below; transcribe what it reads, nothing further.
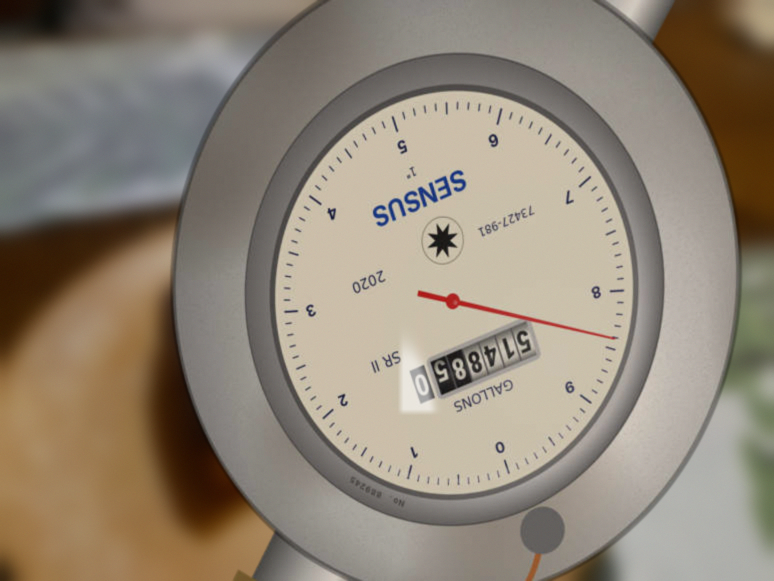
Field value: 5148848.4 gal
